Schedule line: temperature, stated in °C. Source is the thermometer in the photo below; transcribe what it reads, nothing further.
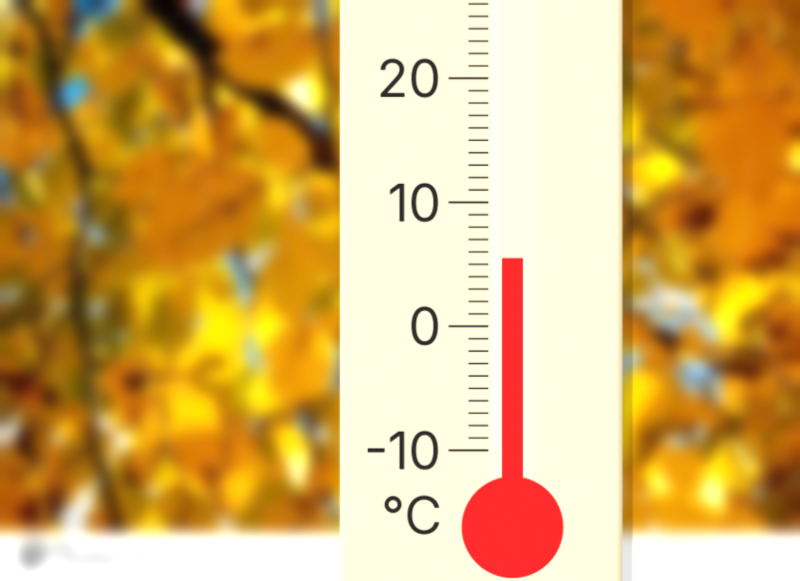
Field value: 5.5 °C
